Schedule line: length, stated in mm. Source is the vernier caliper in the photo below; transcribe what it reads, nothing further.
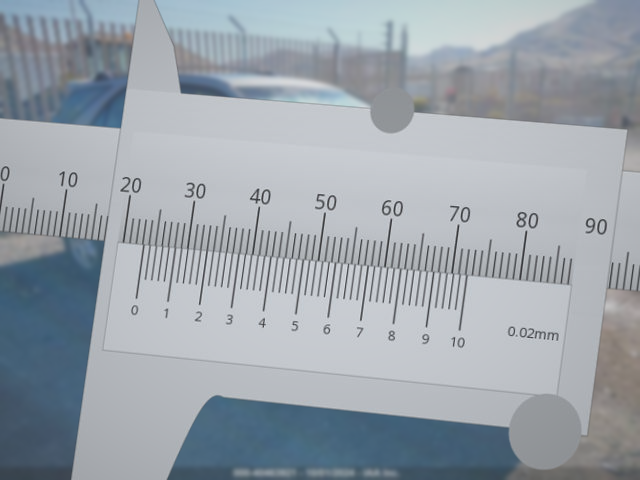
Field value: 23.2 mm
